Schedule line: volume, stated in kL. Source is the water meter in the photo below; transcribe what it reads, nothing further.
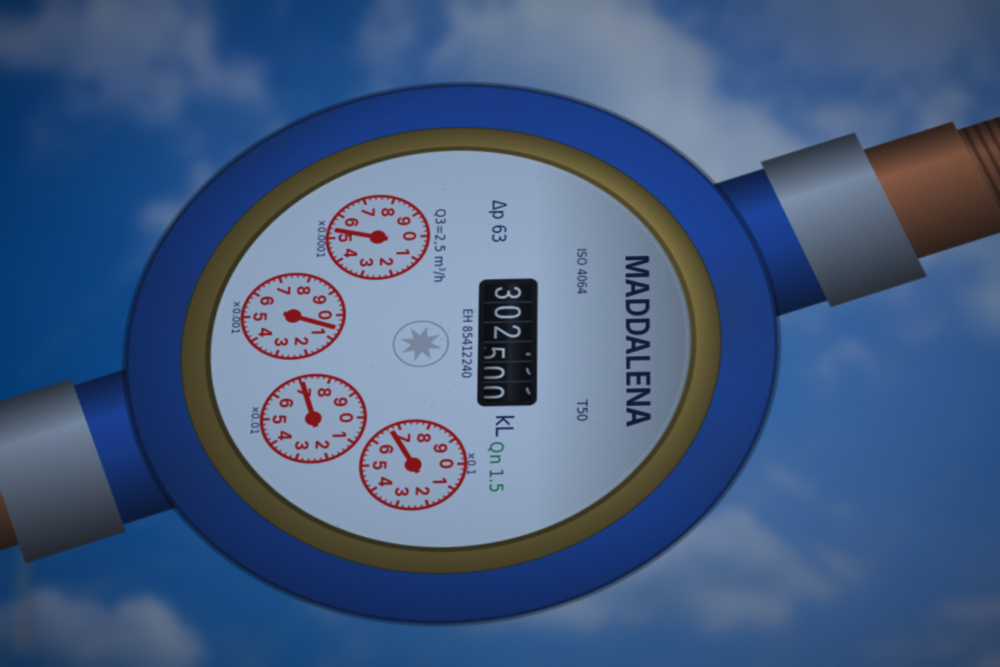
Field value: 302499.6705 kL
